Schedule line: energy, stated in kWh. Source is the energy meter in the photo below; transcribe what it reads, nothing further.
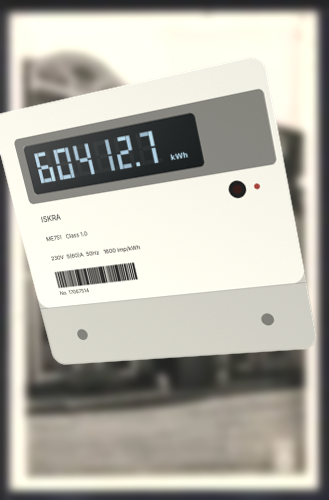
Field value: 60412.7 kWh
